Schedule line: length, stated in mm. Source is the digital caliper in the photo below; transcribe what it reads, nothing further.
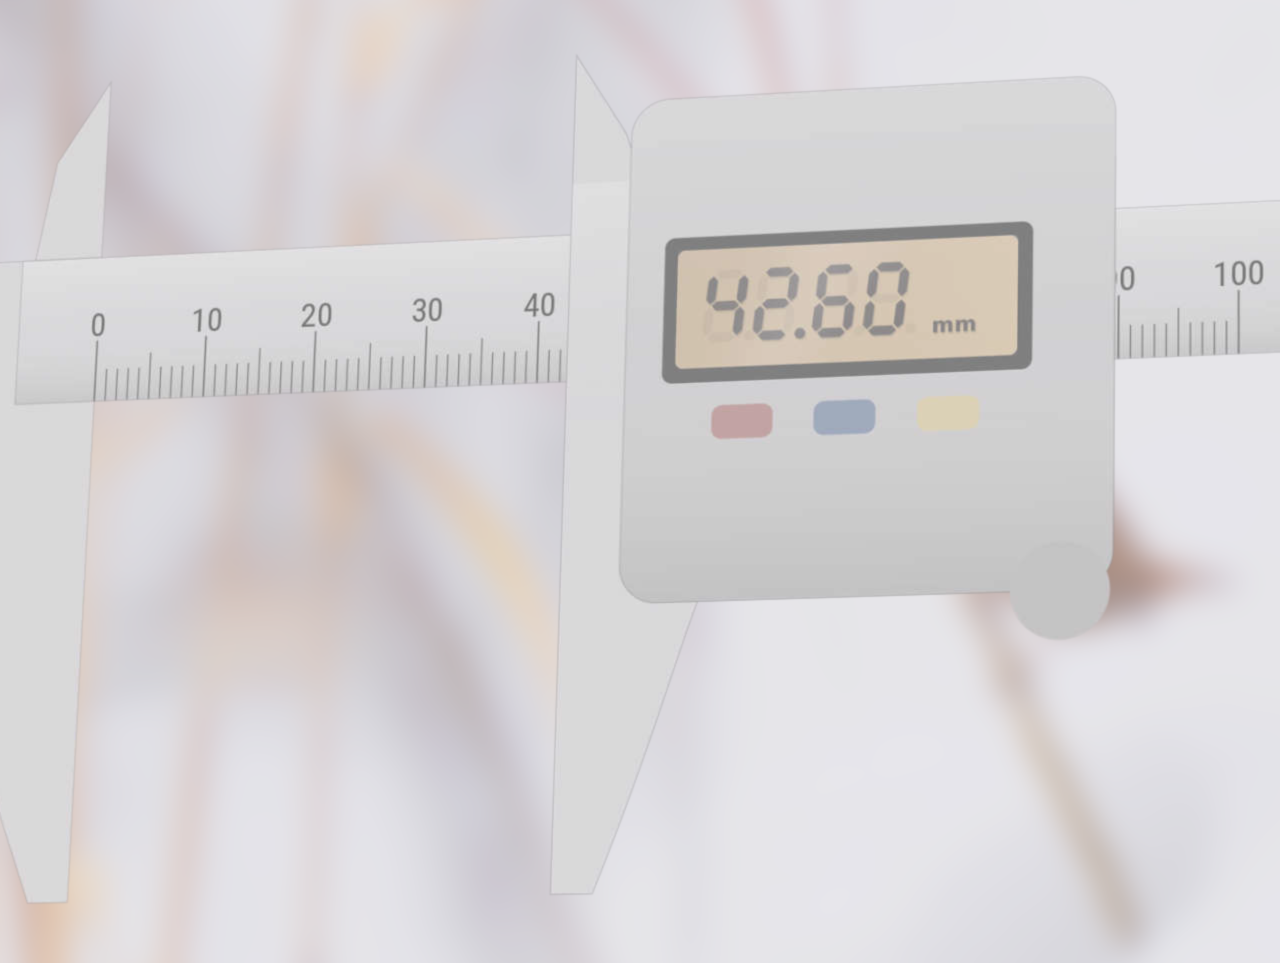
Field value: 42.60 mm
